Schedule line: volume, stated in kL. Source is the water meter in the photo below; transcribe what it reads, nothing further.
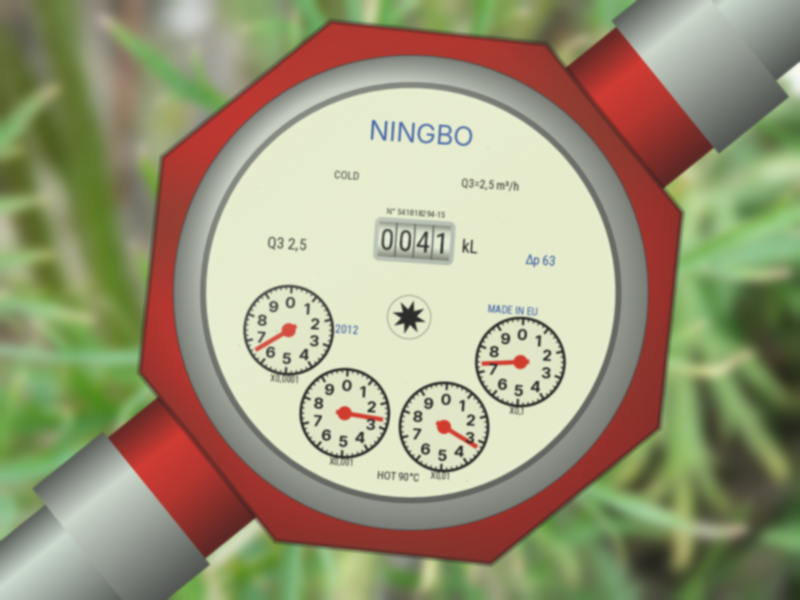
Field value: 41.7326 kL
